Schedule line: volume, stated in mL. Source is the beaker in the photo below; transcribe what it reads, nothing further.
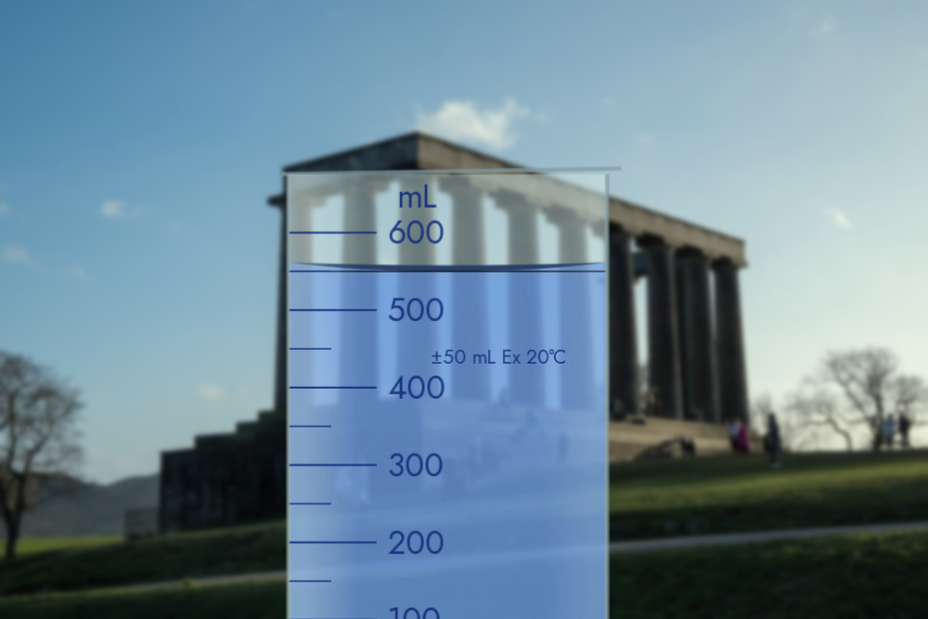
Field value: 550 mL
